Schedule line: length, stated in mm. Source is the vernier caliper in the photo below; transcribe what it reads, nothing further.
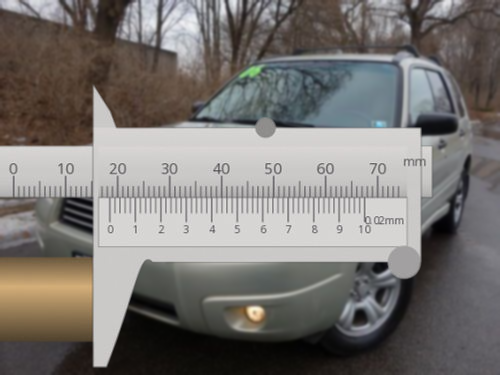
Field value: 18.5 mm
